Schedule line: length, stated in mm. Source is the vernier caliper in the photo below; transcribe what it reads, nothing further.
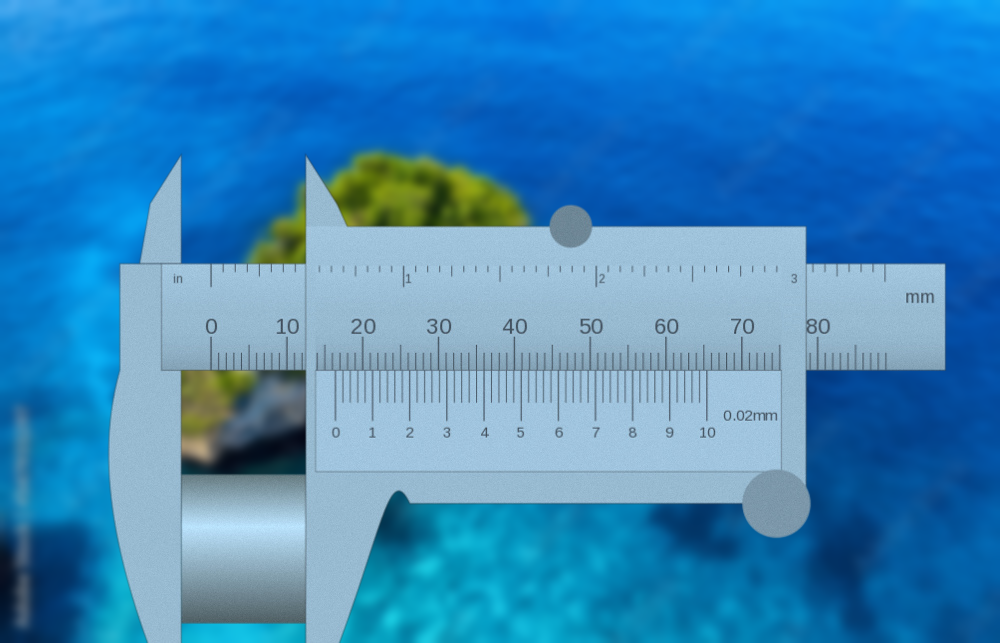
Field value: 16.4 mm
